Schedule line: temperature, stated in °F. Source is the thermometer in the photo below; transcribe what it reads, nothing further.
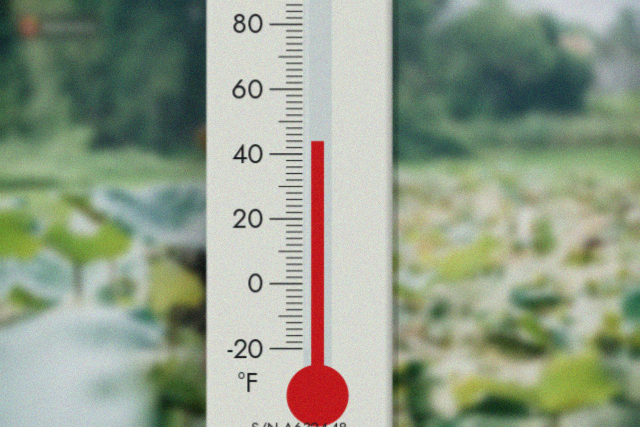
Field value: 44 °F
